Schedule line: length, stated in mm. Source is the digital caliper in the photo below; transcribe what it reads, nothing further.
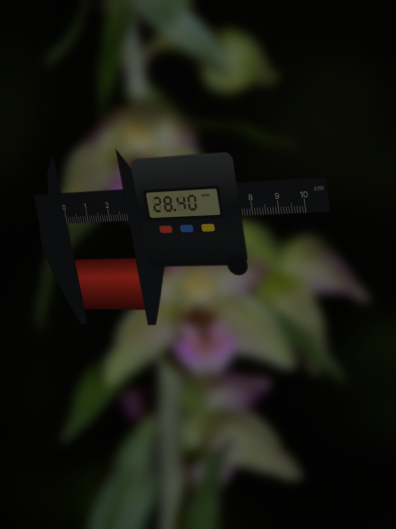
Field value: 28.40 mm
